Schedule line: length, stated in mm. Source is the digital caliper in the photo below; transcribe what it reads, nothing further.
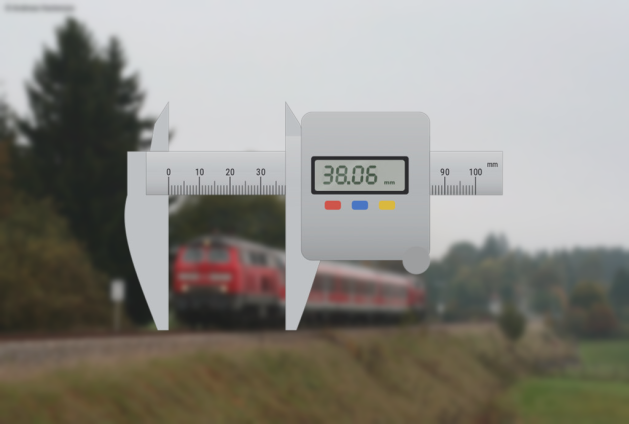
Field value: 38.06 mm
